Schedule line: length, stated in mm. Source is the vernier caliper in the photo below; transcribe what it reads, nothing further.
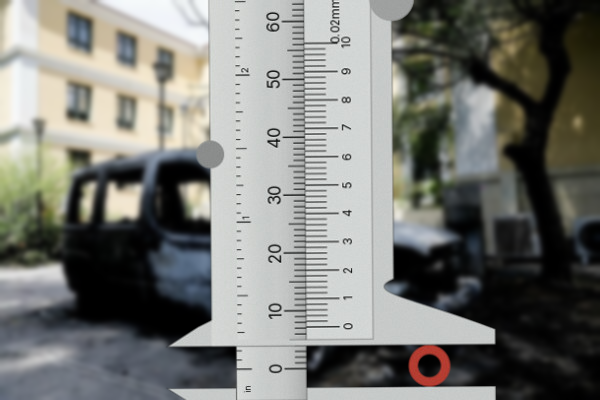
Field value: 7.2 mm
